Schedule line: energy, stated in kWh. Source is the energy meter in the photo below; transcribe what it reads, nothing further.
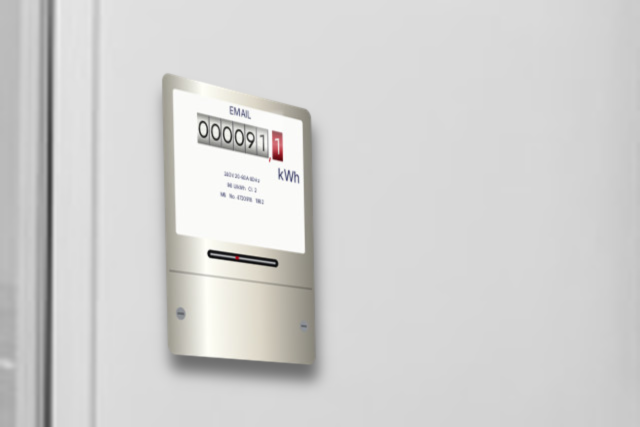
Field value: 91.1 kWh
